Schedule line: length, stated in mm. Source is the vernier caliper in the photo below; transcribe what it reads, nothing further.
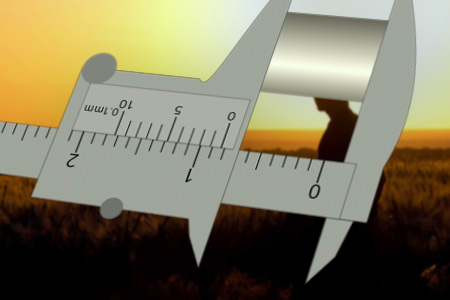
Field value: 8.3 mm
